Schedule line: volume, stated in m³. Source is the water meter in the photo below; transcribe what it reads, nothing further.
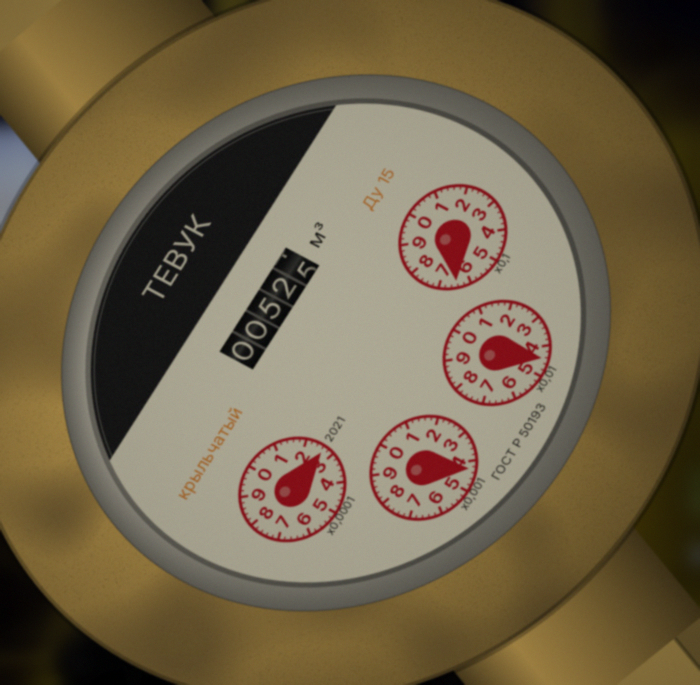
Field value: 524.6442 m³
